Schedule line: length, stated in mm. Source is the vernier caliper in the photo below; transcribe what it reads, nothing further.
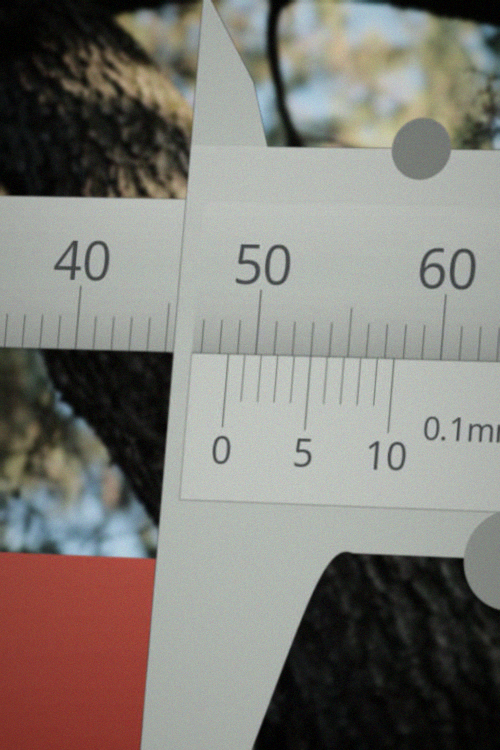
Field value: 48.5 mm
